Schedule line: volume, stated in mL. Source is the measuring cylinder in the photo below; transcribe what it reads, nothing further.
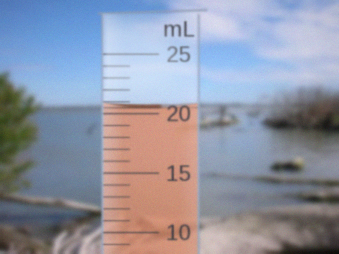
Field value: 20.5 mL
